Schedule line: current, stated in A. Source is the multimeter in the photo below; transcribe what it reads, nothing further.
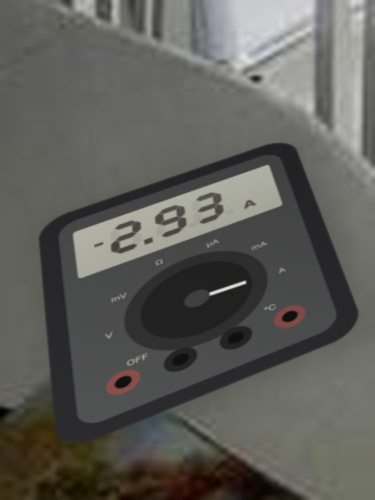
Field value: -2.93 A
